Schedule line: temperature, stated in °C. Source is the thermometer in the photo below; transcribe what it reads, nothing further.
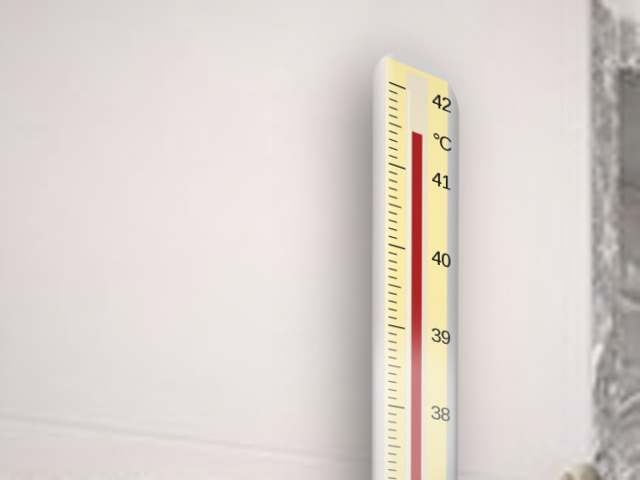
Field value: 41.5 °C
